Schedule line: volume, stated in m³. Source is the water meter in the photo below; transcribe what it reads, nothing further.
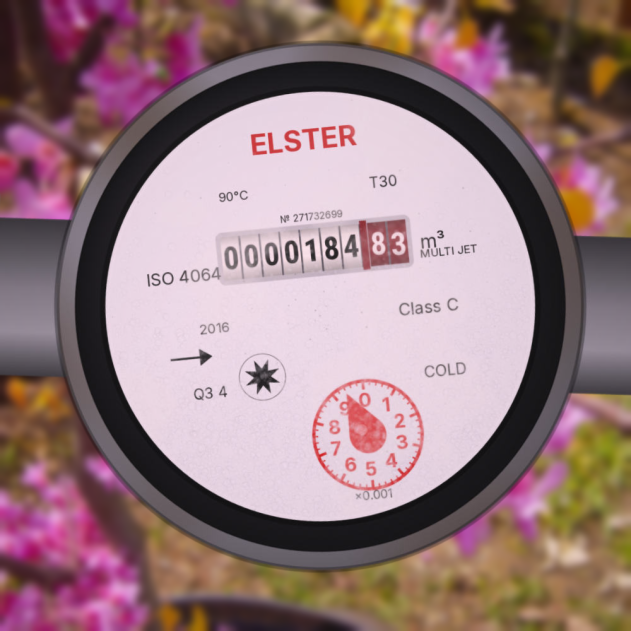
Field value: 184.829 m³
